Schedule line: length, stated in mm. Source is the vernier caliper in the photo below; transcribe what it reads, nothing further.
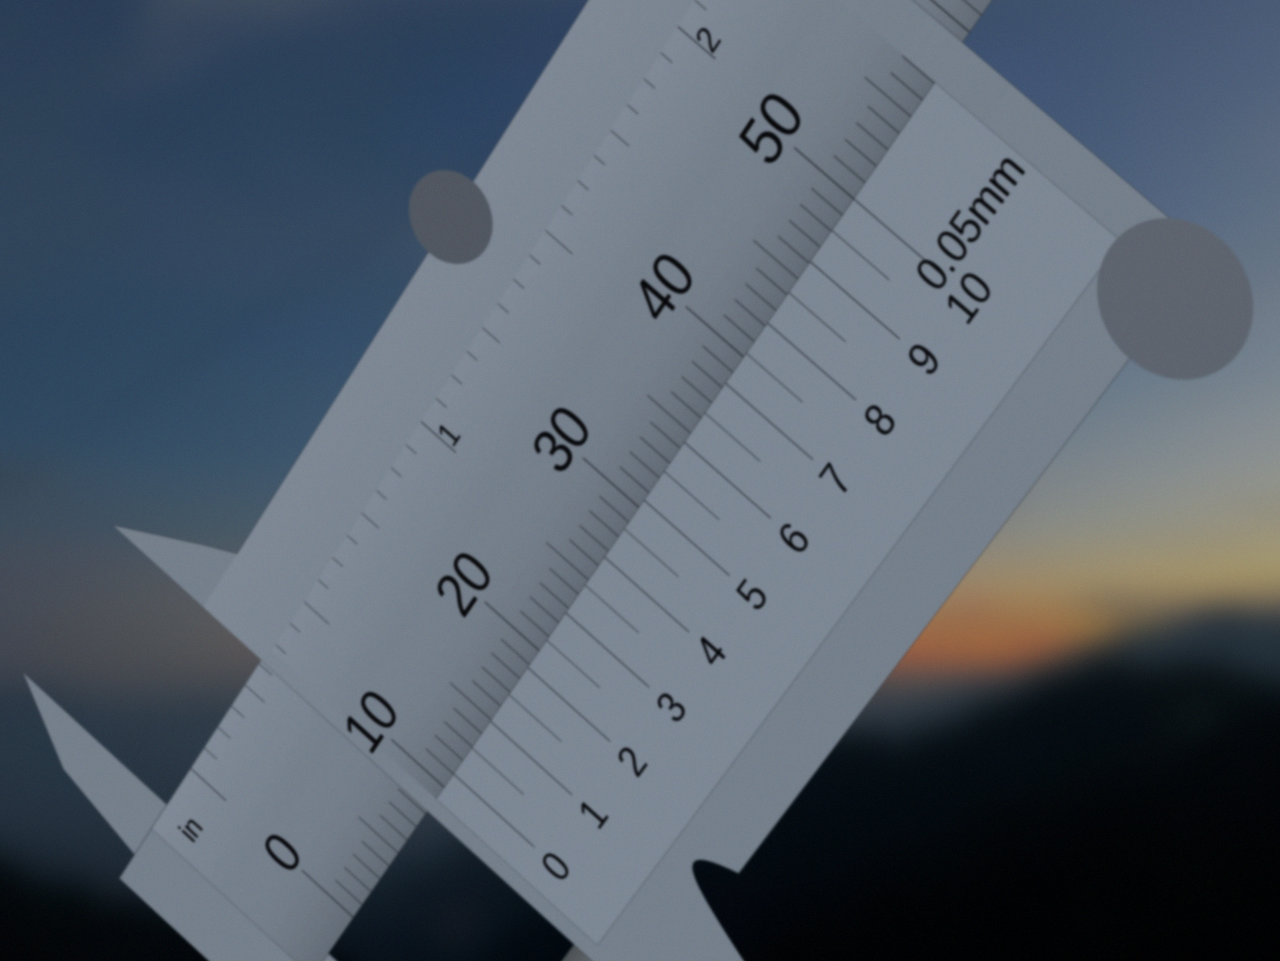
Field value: 11.0 mm
